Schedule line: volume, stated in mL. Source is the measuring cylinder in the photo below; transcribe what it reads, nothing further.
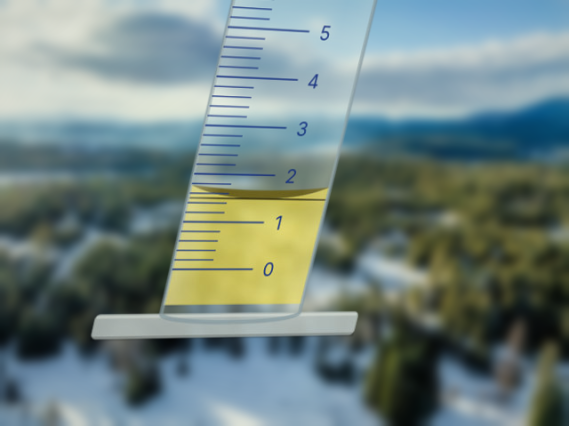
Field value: 1.5 mL
